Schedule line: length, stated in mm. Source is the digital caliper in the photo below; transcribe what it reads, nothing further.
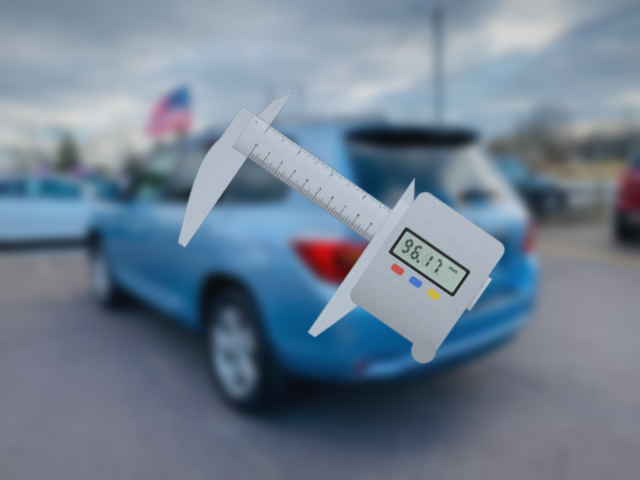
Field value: 96.17 mm
